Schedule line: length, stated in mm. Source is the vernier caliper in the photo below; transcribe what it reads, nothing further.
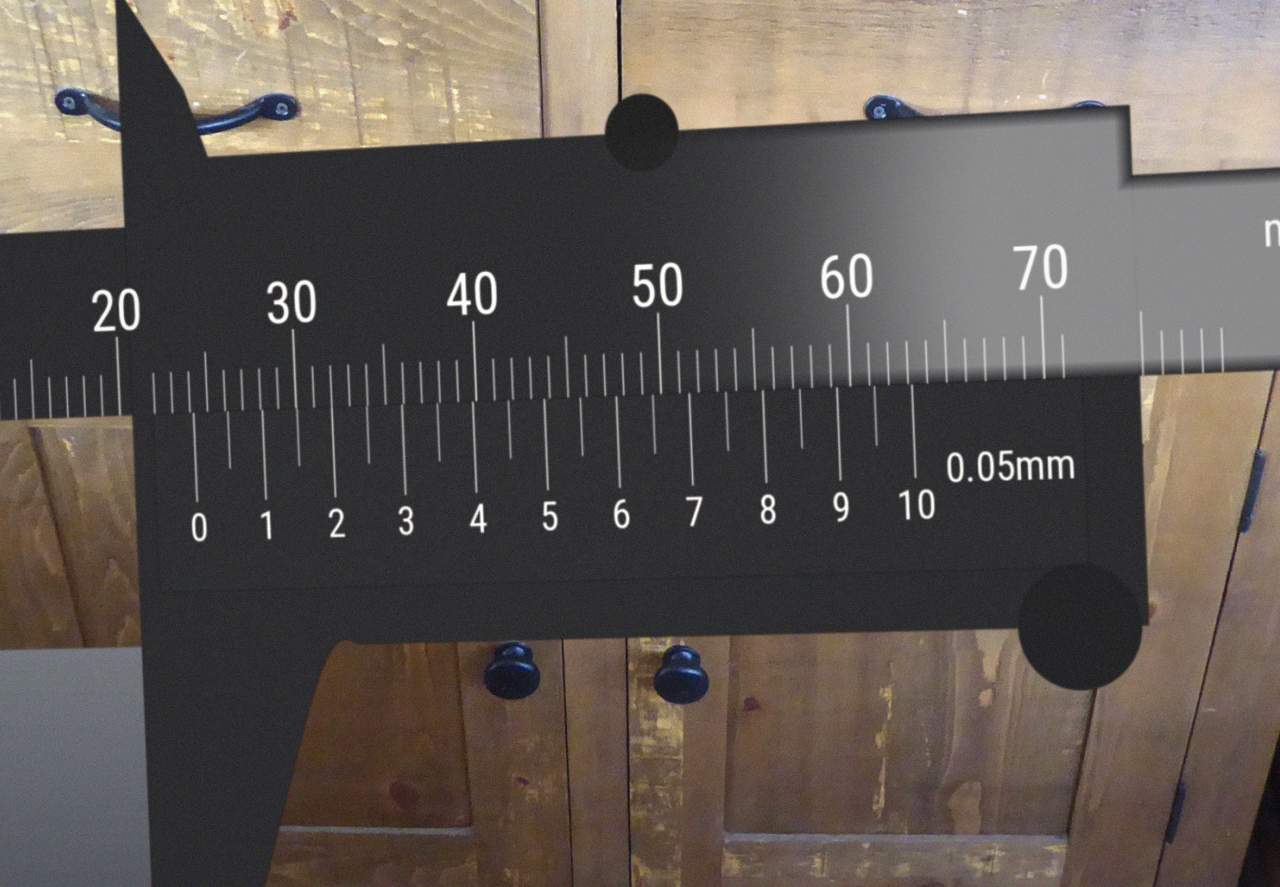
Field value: 24.2 mm
